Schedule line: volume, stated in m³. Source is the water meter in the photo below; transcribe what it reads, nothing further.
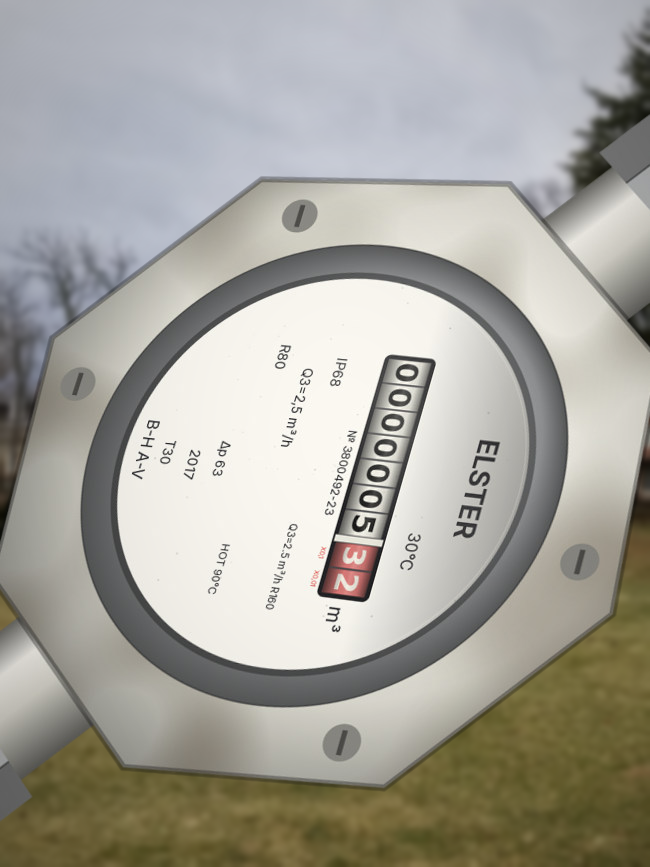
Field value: 5.32 m³
